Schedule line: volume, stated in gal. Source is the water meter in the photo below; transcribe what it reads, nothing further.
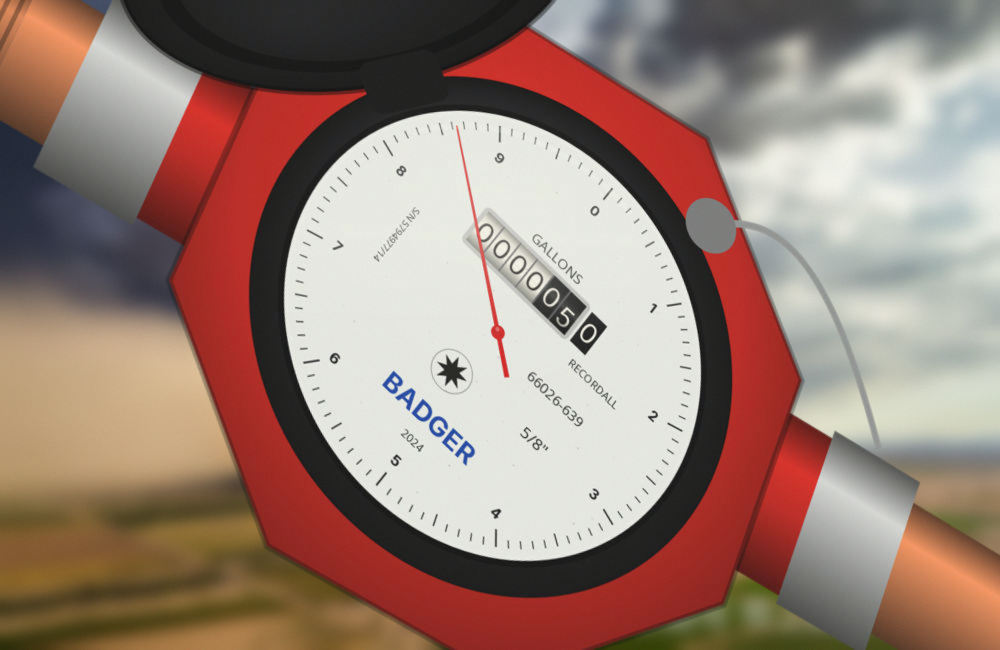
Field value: 48.6 gal
